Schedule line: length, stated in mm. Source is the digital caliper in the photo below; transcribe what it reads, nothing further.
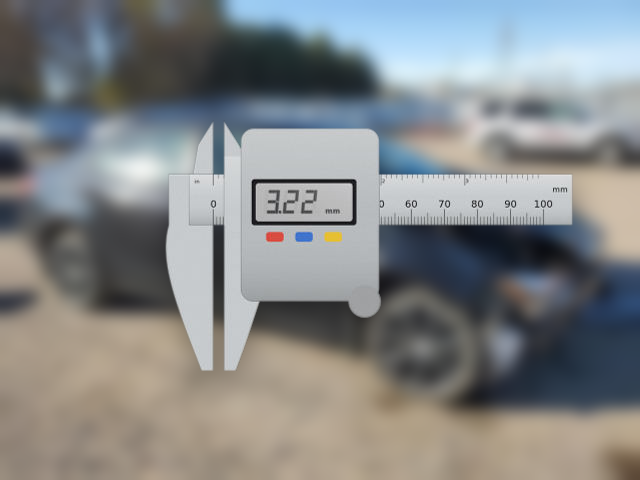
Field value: 3.22 mm
